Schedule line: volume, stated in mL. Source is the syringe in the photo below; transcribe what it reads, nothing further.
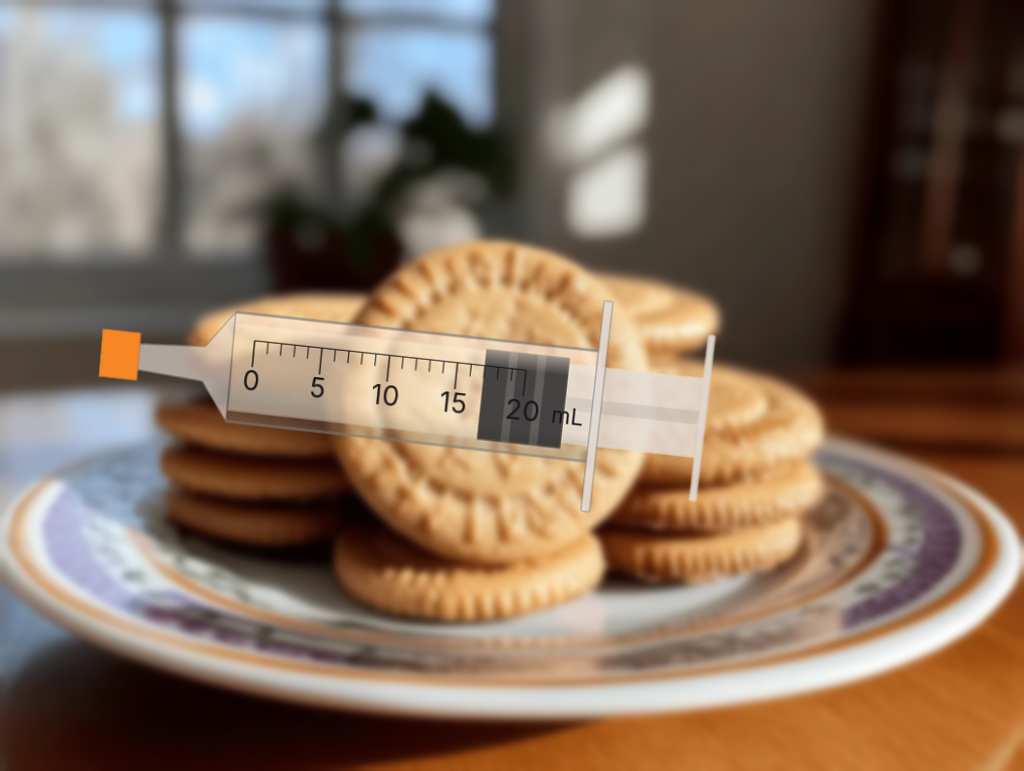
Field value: 17 mL
